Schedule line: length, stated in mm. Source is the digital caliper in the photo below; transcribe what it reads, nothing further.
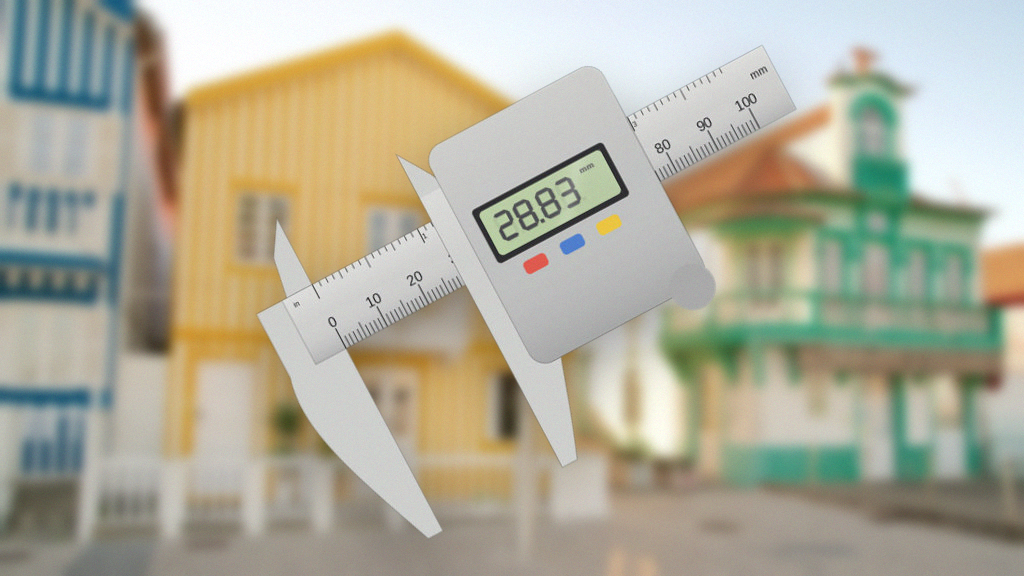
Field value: 28.83 mm
